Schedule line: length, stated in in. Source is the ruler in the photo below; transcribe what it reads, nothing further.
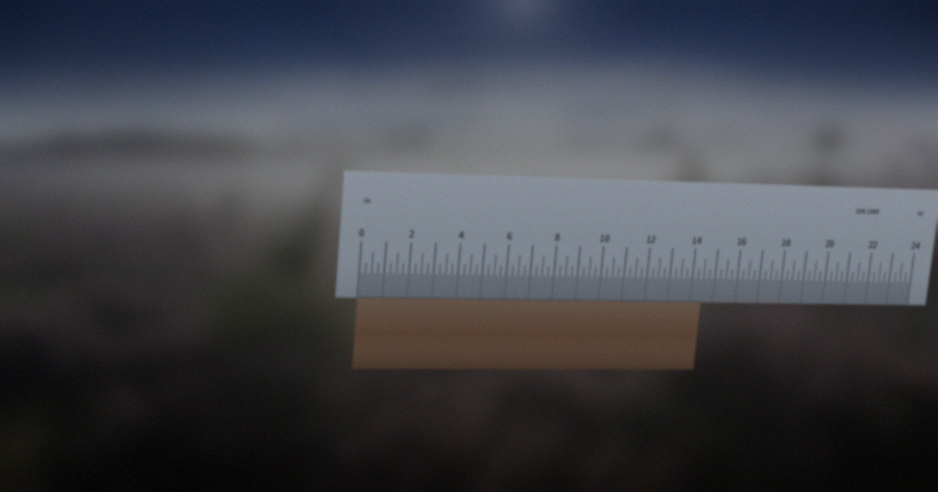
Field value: 14.5 in
